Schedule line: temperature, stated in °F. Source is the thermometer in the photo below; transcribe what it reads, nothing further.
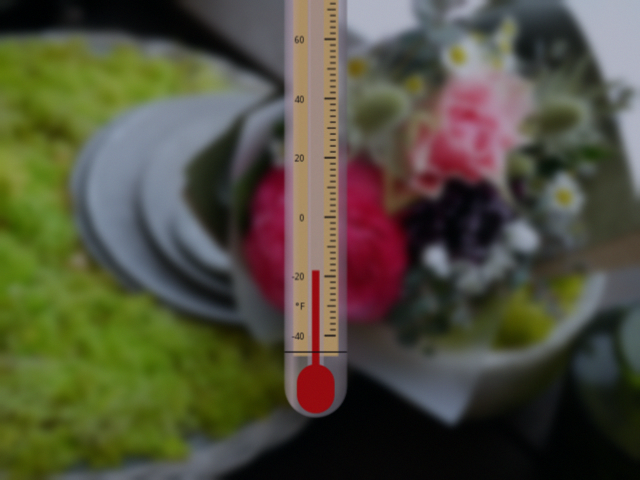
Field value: -18 °F
